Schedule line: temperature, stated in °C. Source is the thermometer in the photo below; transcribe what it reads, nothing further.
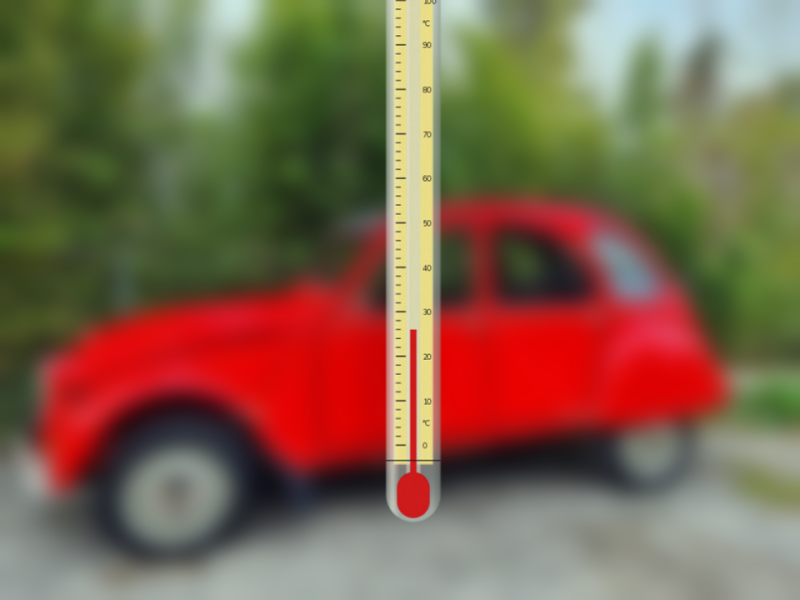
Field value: 26 °C
